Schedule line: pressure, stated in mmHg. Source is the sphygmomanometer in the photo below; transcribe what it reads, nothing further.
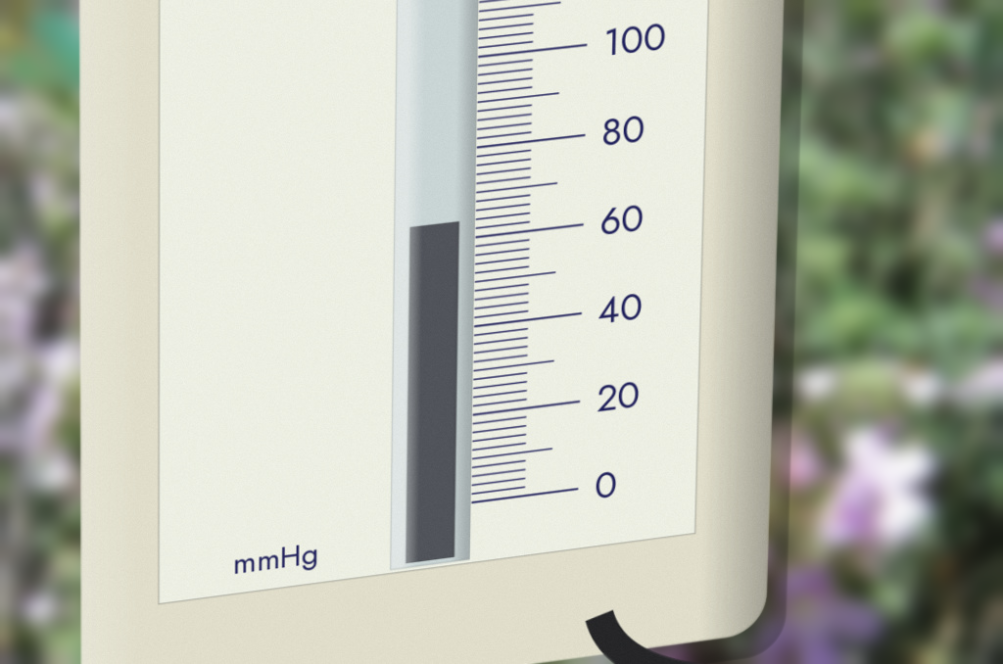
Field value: 64 mmHg
